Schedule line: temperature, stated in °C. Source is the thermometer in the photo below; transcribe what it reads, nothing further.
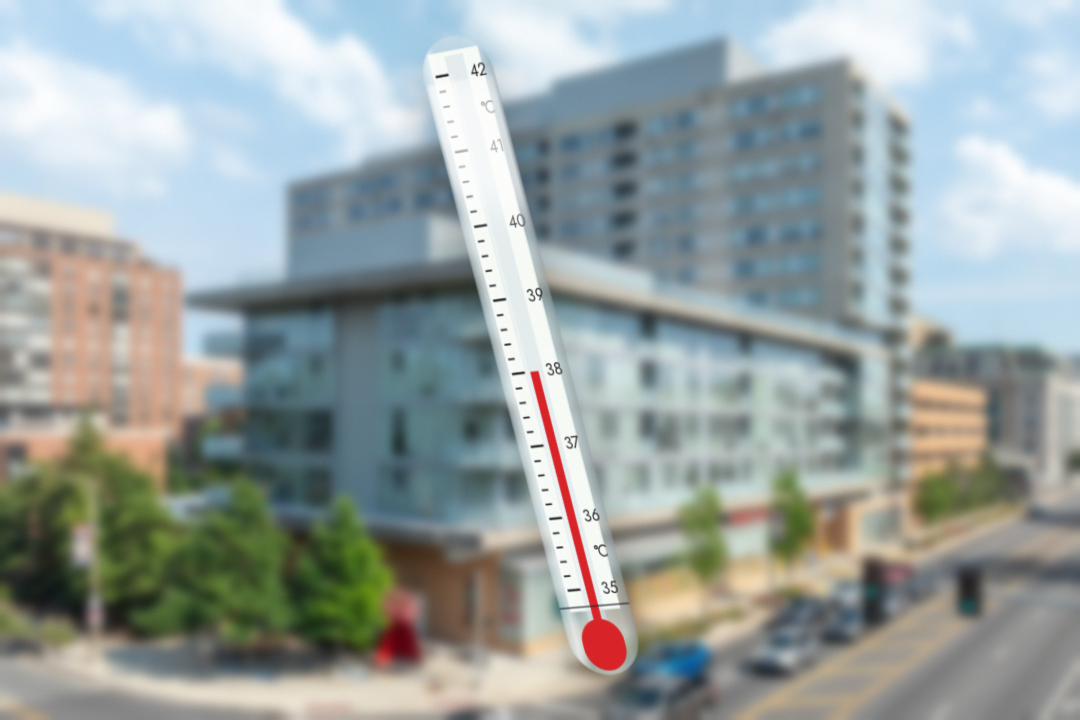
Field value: 38 °C
